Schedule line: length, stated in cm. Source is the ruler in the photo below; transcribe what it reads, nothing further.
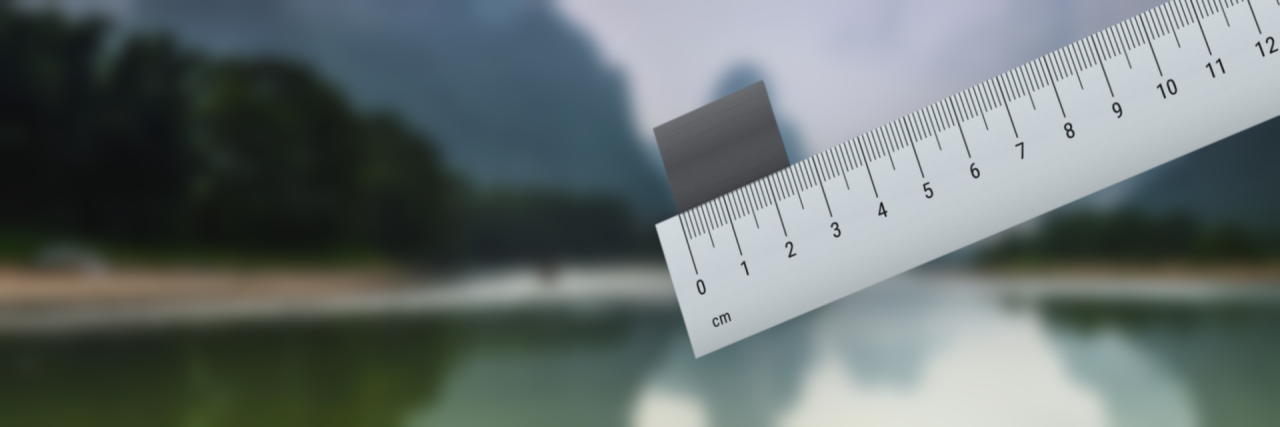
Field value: 2.5 cm
